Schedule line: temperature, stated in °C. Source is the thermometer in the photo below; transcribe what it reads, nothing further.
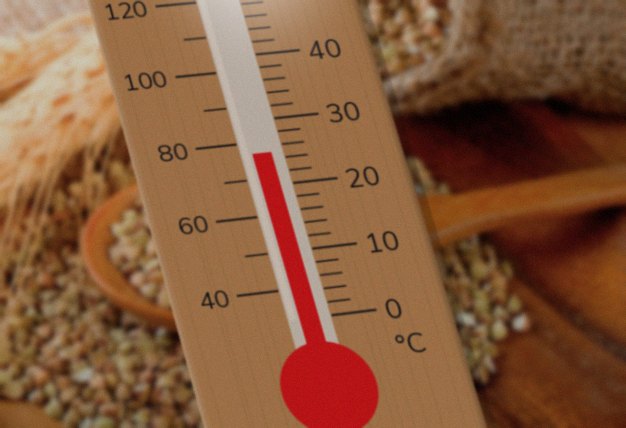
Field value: 25 °C
